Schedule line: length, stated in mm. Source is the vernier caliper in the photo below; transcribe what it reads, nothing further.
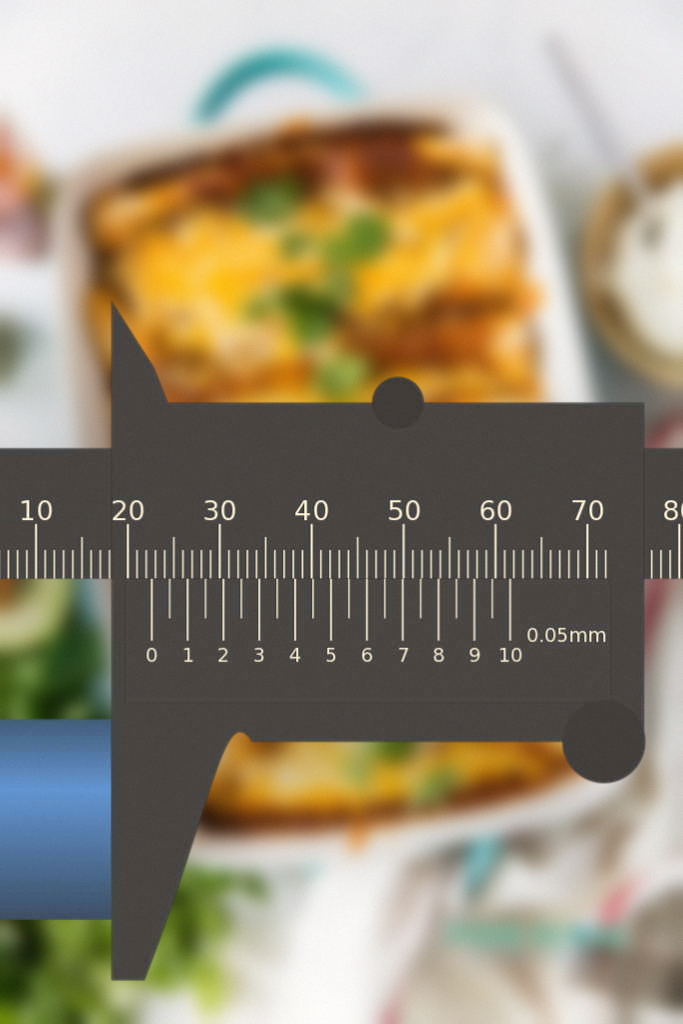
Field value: 22.6 mm
